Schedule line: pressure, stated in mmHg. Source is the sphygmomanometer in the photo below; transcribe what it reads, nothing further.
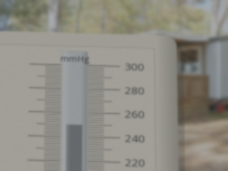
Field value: 250 mmHg
